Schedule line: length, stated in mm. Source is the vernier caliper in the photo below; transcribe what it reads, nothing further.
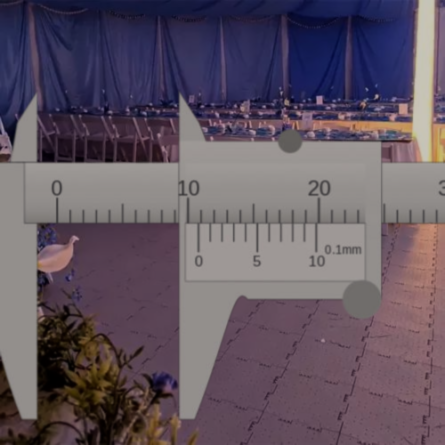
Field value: 10.8 mm
